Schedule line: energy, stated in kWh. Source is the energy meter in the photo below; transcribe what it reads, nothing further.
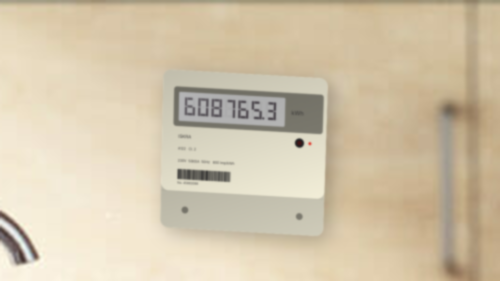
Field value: 608765.3 kWh
